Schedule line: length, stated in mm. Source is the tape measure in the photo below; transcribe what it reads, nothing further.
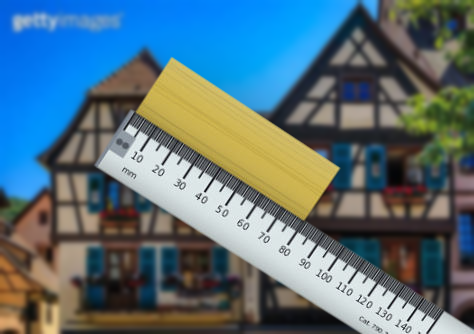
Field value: 80 mm
